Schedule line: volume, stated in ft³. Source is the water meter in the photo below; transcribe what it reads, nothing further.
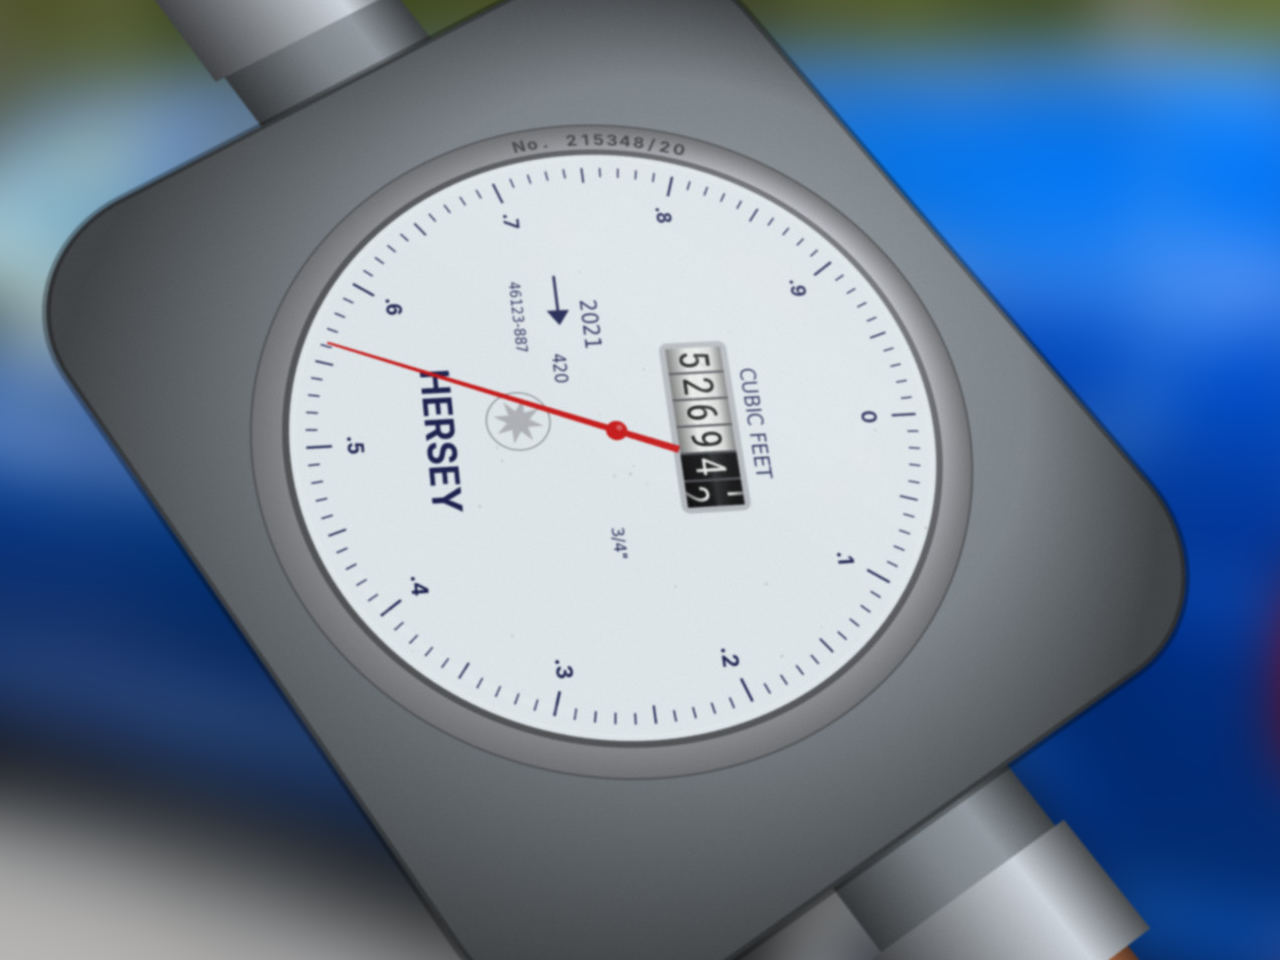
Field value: 526941.56 ft³
